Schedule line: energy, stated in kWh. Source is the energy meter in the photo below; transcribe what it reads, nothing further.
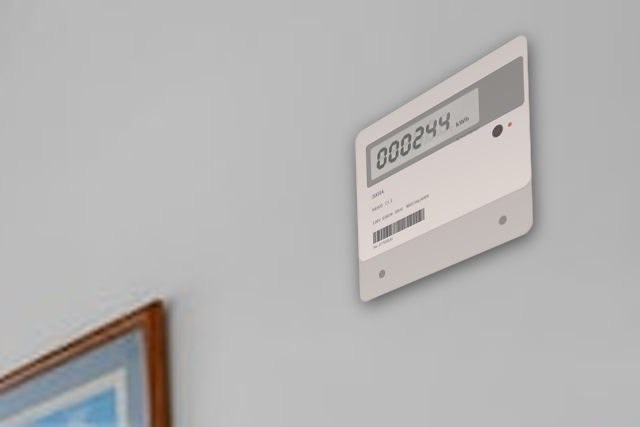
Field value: 244 kWh
